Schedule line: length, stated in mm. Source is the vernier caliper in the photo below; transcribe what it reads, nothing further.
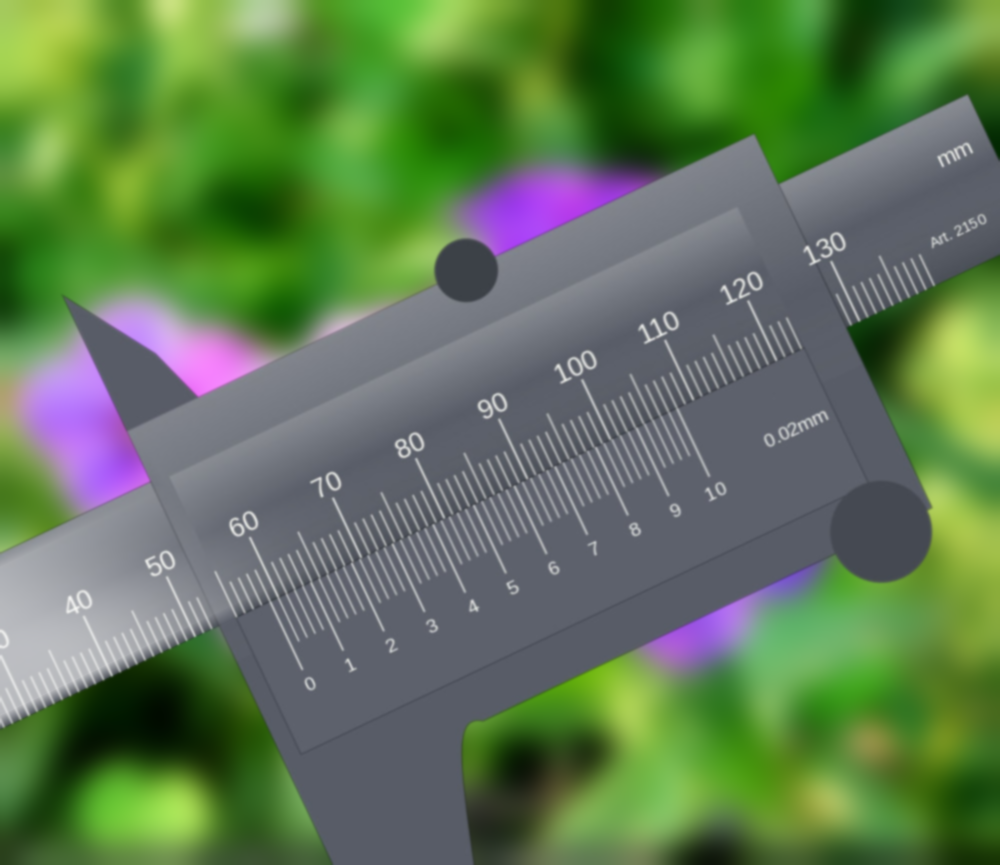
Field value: 59.0 mm
